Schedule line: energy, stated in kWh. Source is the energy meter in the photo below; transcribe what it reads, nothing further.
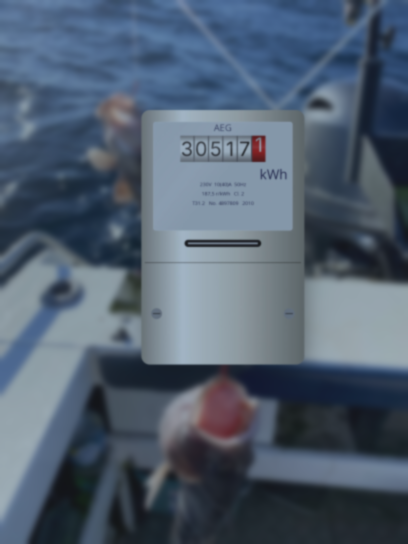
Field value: 30517.1 kWh
